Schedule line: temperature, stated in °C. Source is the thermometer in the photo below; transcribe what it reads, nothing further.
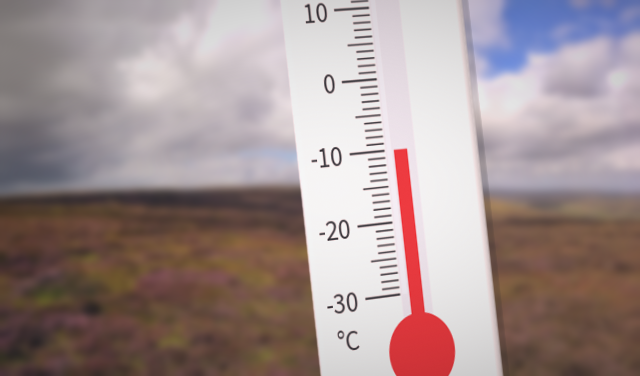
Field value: -10 °C
